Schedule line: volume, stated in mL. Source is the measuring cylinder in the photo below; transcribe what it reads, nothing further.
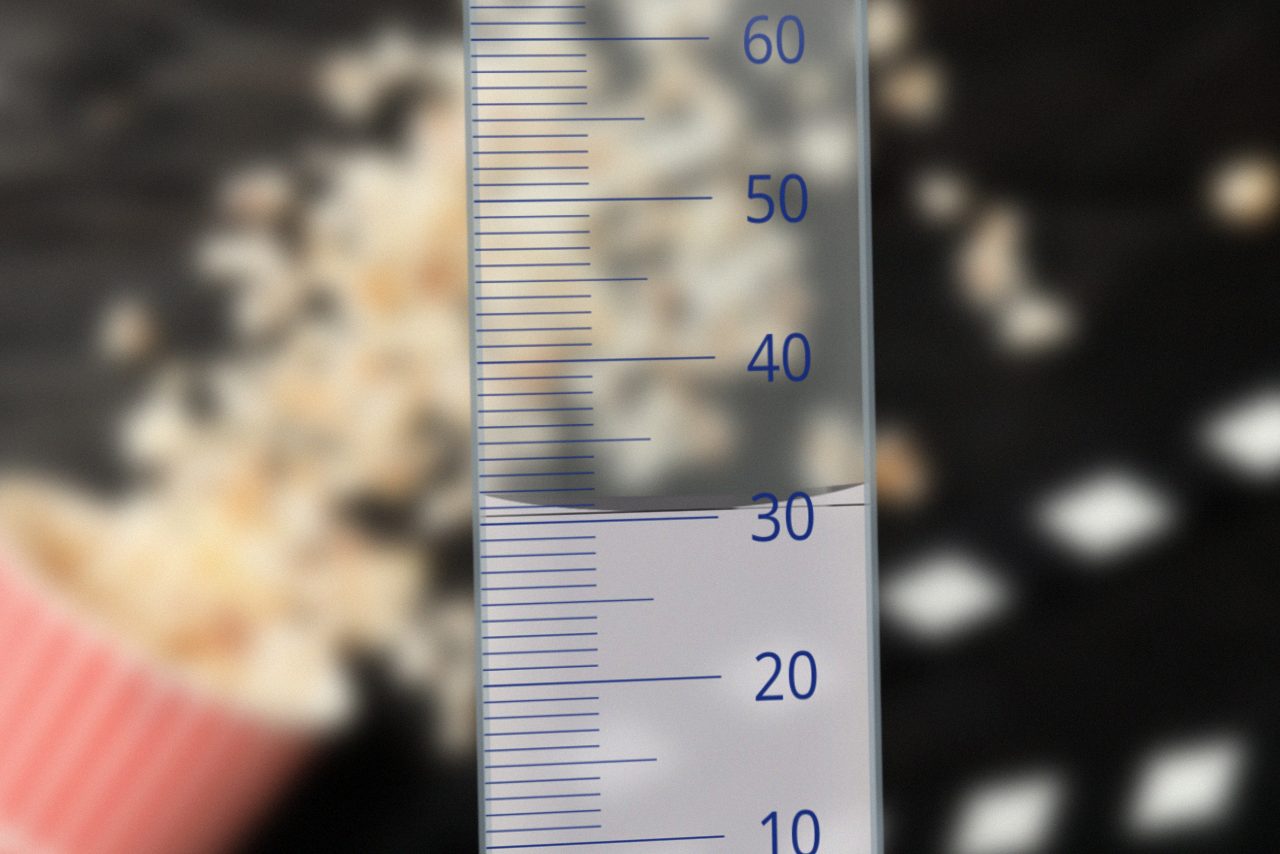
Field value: 30.5 mL
